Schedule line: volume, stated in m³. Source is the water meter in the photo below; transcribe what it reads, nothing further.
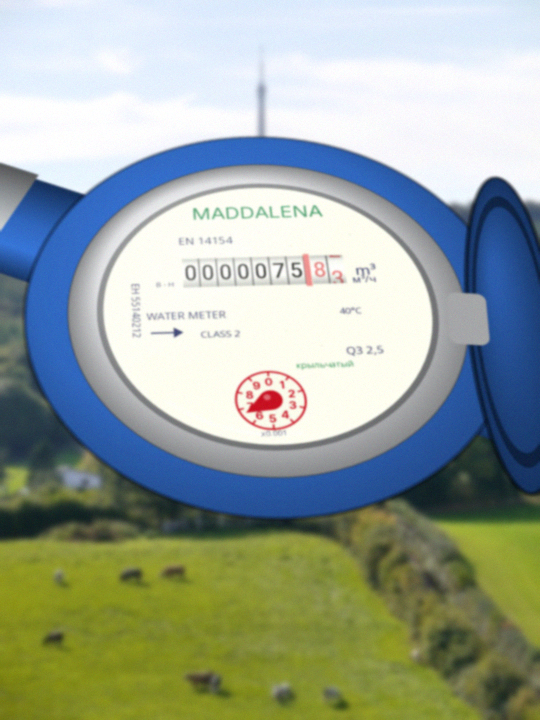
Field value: 75.826 m³
